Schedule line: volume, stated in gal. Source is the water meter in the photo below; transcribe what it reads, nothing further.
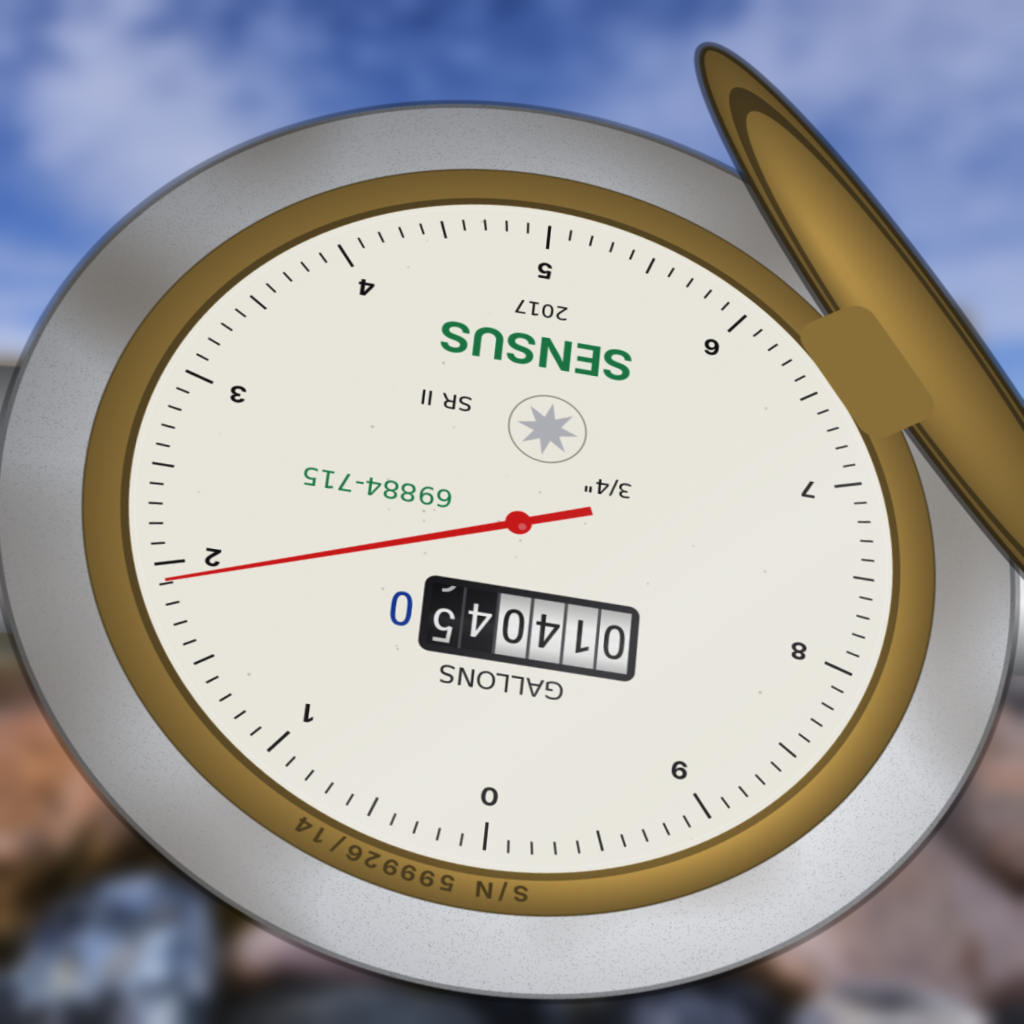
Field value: 140451.9 gal
